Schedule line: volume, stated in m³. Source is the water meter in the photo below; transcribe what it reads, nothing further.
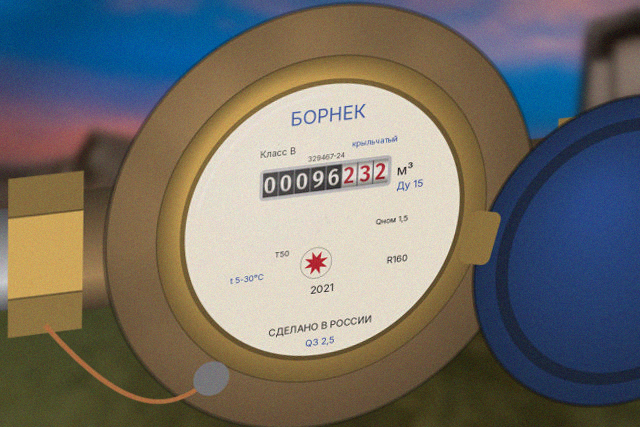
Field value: 96.232 m³
